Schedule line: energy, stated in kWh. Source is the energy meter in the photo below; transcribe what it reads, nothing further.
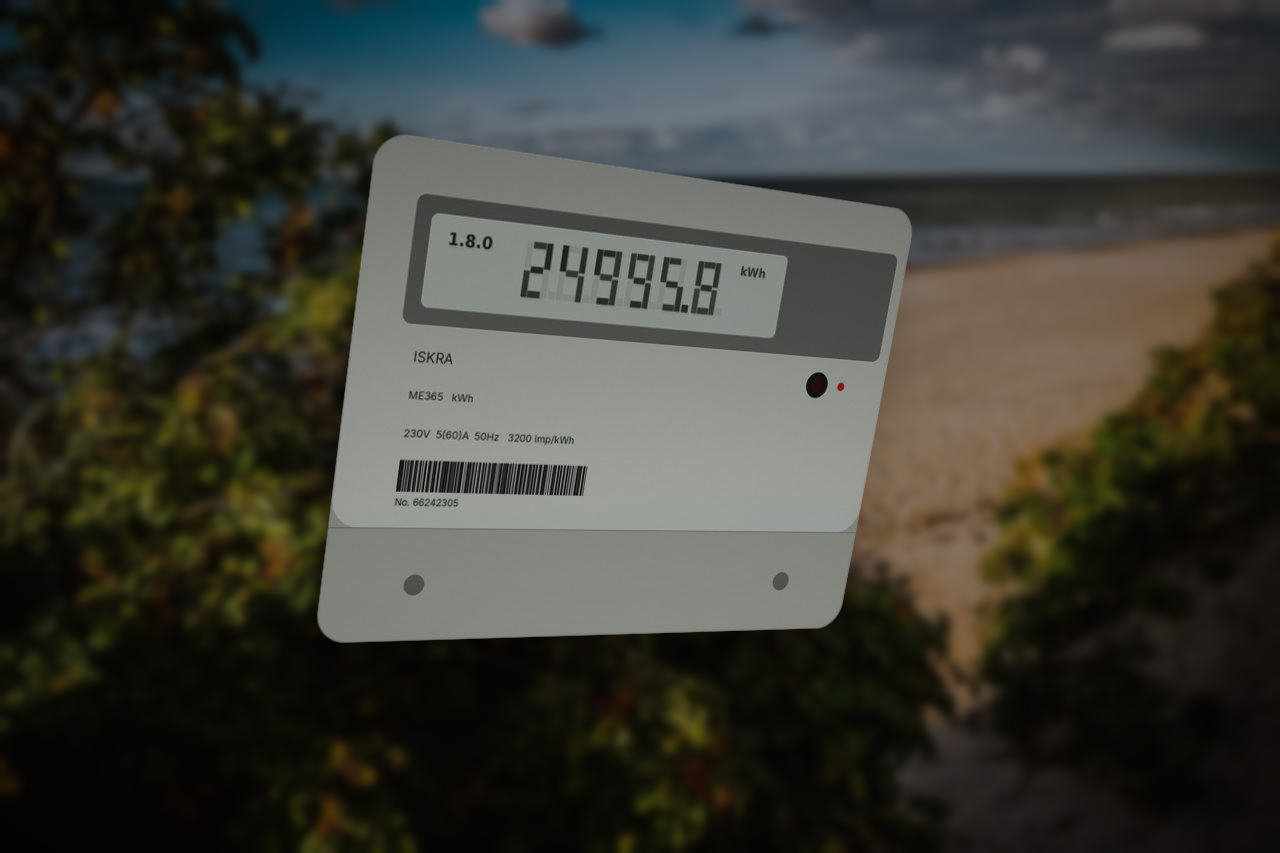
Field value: 24995.8 kWh
